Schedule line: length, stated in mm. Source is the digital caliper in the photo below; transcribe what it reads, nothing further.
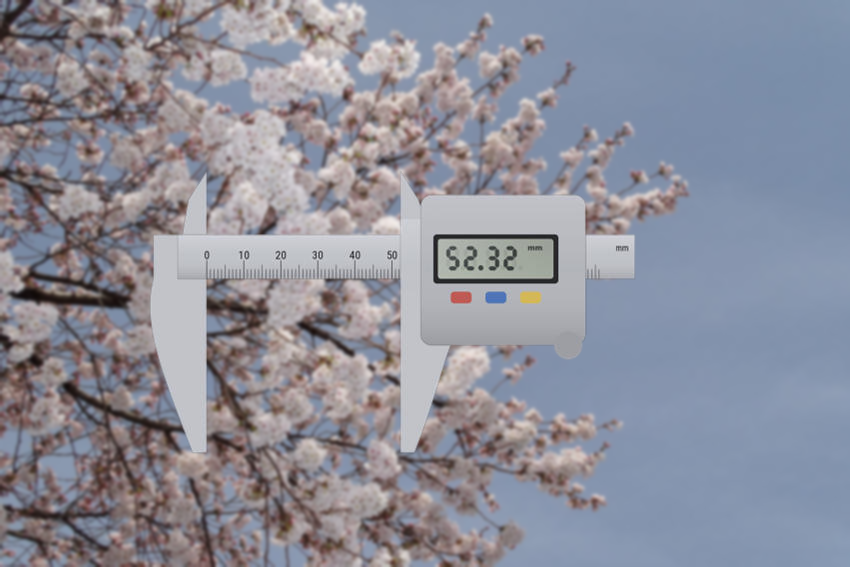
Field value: 52.32 mm
